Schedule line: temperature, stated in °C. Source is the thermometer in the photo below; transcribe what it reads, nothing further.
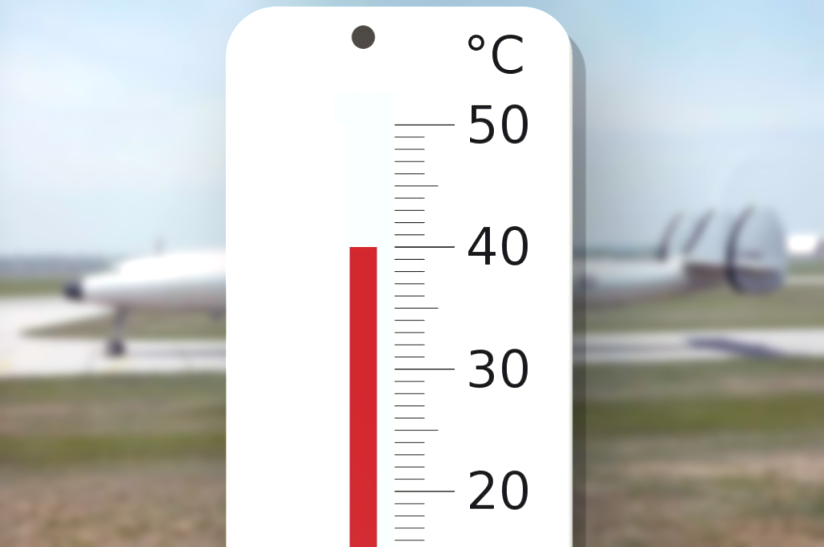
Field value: 40 °C
